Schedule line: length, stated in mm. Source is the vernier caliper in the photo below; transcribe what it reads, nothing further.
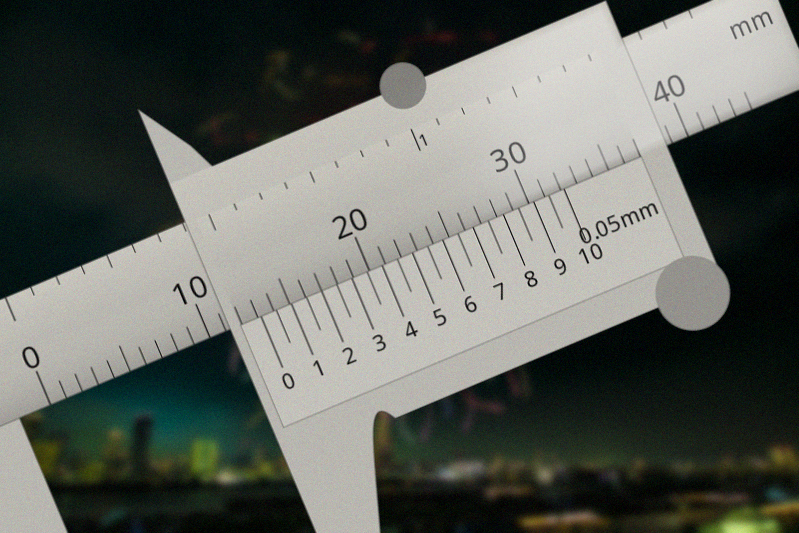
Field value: 13.2 mm
